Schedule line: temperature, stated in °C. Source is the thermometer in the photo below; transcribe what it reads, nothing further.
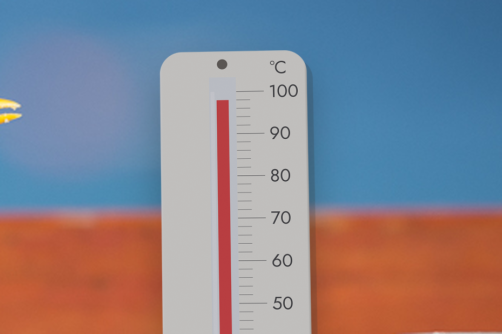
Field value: 98 °C
